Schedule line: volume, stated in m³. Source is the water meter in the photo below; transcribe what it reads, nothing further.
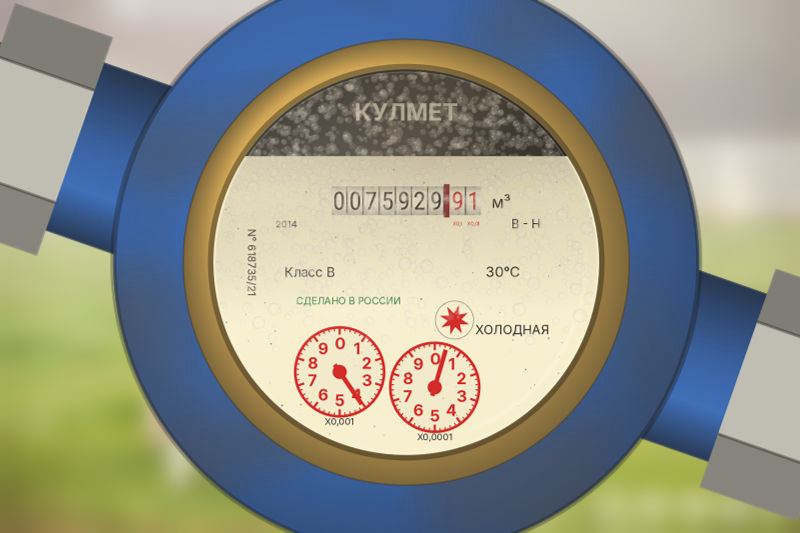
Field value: 75929.9140 m³
